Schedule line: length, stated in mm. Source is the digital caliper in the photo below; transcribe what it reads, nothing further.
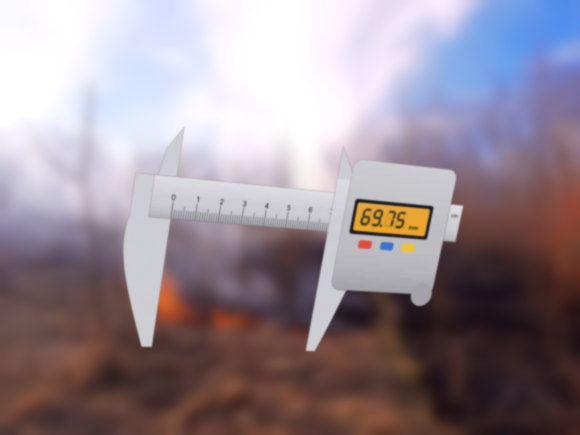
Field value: 69.75 mm
